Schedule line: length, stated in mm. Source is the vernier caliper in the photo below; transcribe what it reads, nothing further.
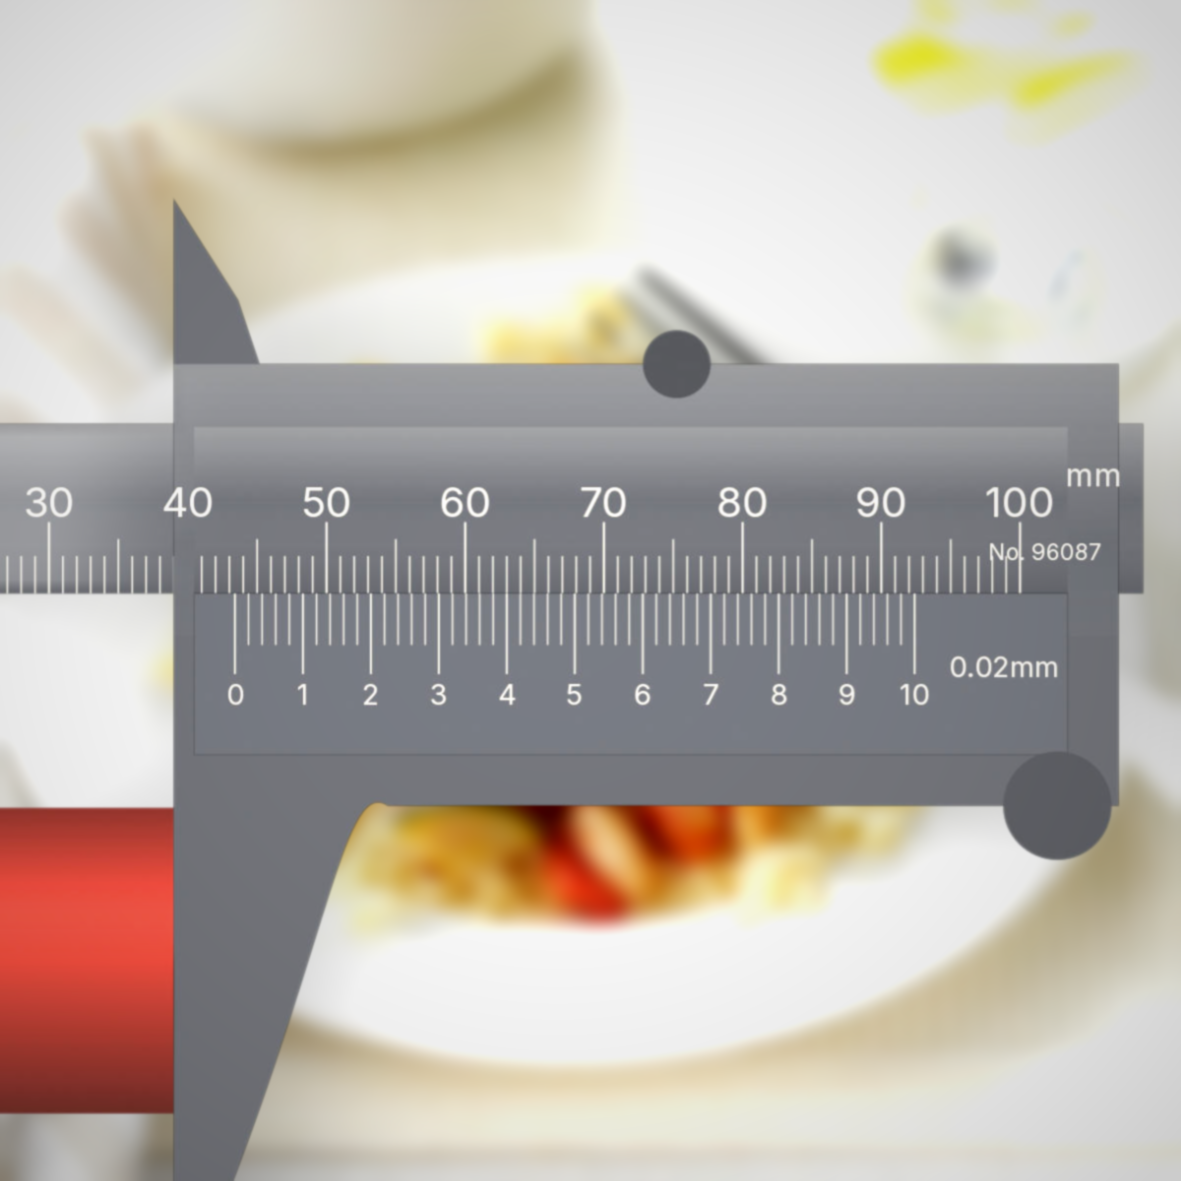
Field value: 43.4 mm
